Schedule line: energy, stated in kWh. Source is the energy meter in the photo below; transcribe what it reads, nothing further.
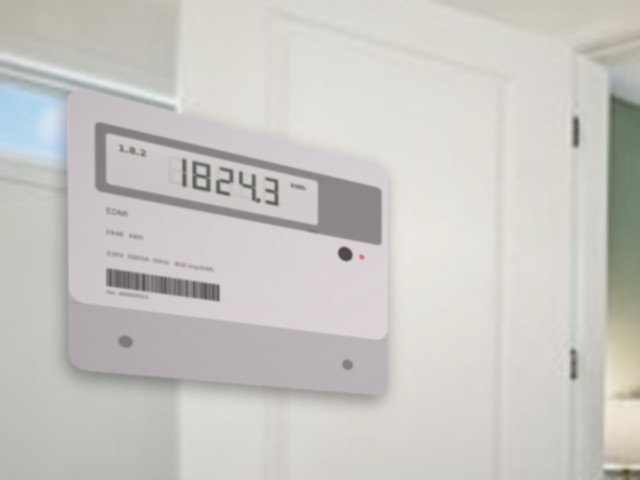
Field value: 1824.3 kWh
